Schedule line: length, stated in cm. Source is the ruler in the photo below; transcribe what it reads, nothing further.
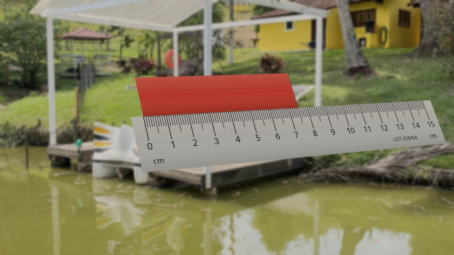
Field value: 7.5 cm
